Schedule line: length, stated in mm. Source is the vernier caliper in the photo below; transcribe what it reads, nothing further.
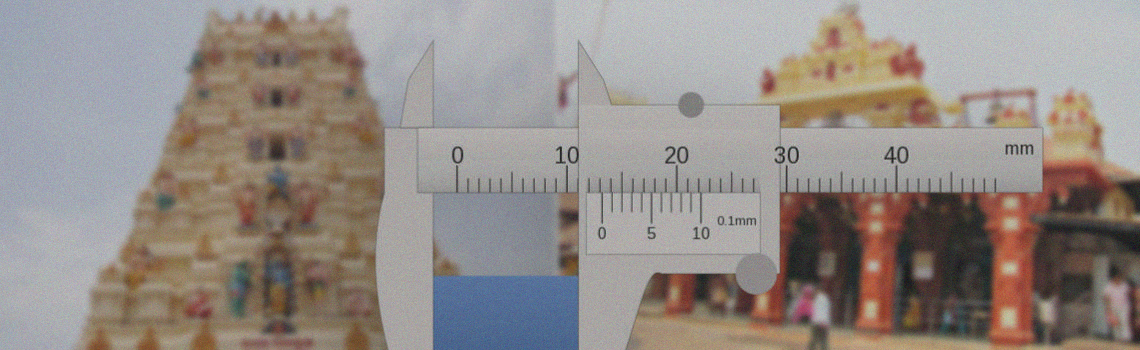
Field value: 13.2 mm
